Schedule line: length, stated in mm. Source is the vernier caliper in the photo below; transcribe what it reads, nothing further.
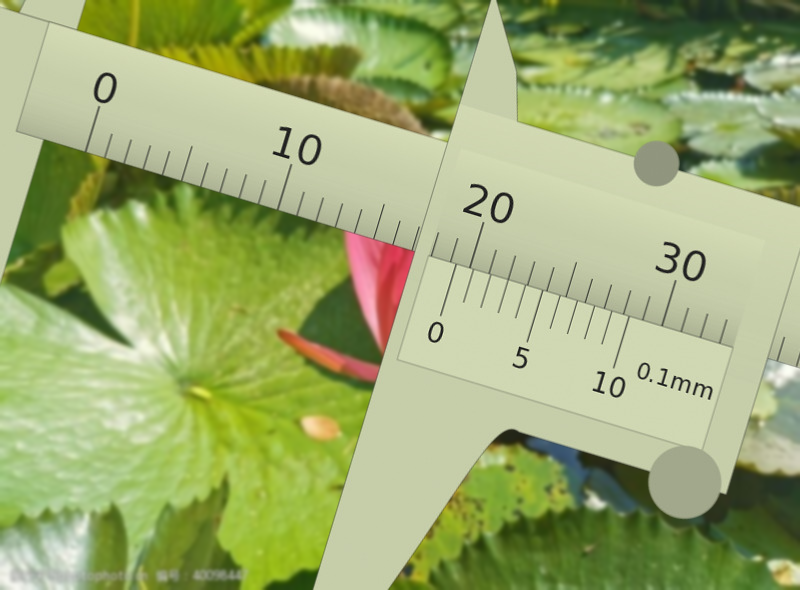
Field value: 19.3 mm
